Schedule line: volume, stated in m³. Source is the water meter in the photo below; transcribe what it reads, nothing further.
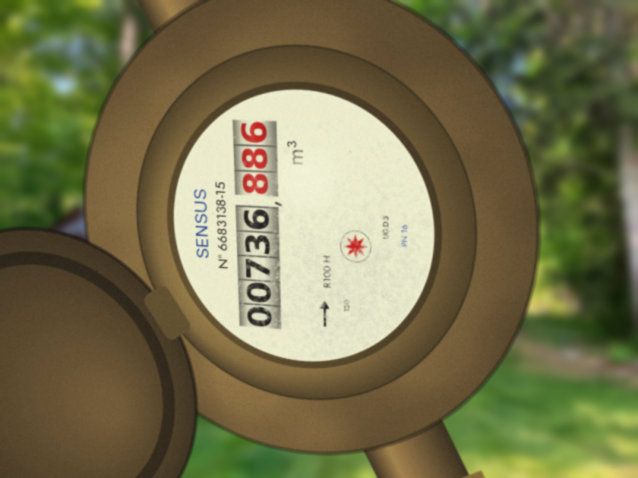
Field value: 736.886 m³
